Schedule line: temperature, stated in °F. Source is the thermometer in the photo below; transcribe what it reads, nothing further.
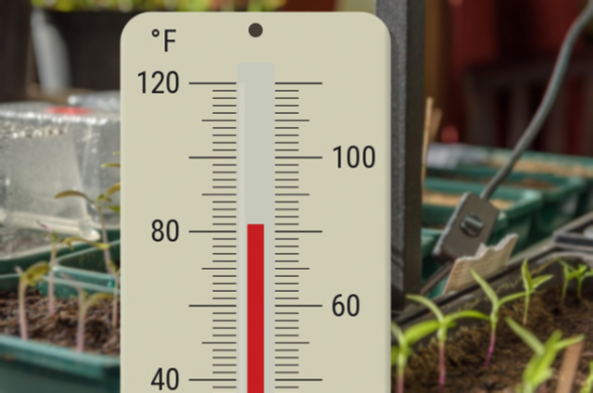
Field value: 82 °F
